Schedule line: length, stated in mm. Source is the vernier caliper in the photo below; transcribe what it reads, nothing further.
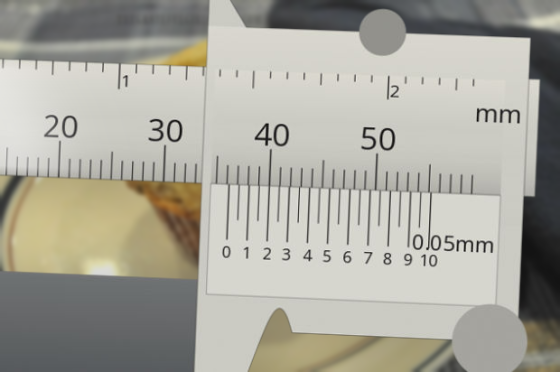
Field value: 36.2 mm
